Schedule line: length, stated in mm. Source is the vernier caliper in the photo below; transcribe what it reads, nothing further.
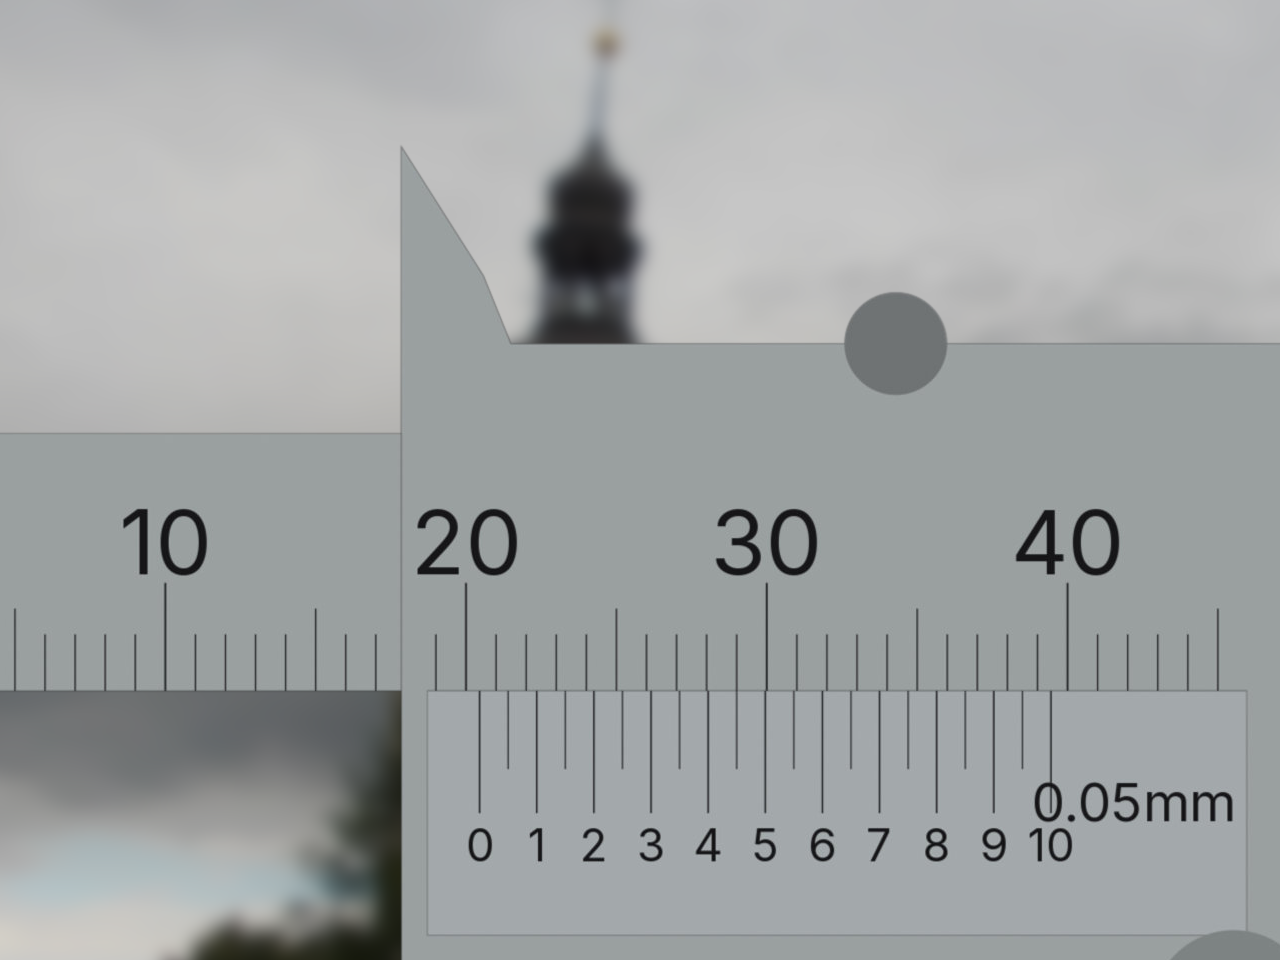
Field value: 20.45 mm
